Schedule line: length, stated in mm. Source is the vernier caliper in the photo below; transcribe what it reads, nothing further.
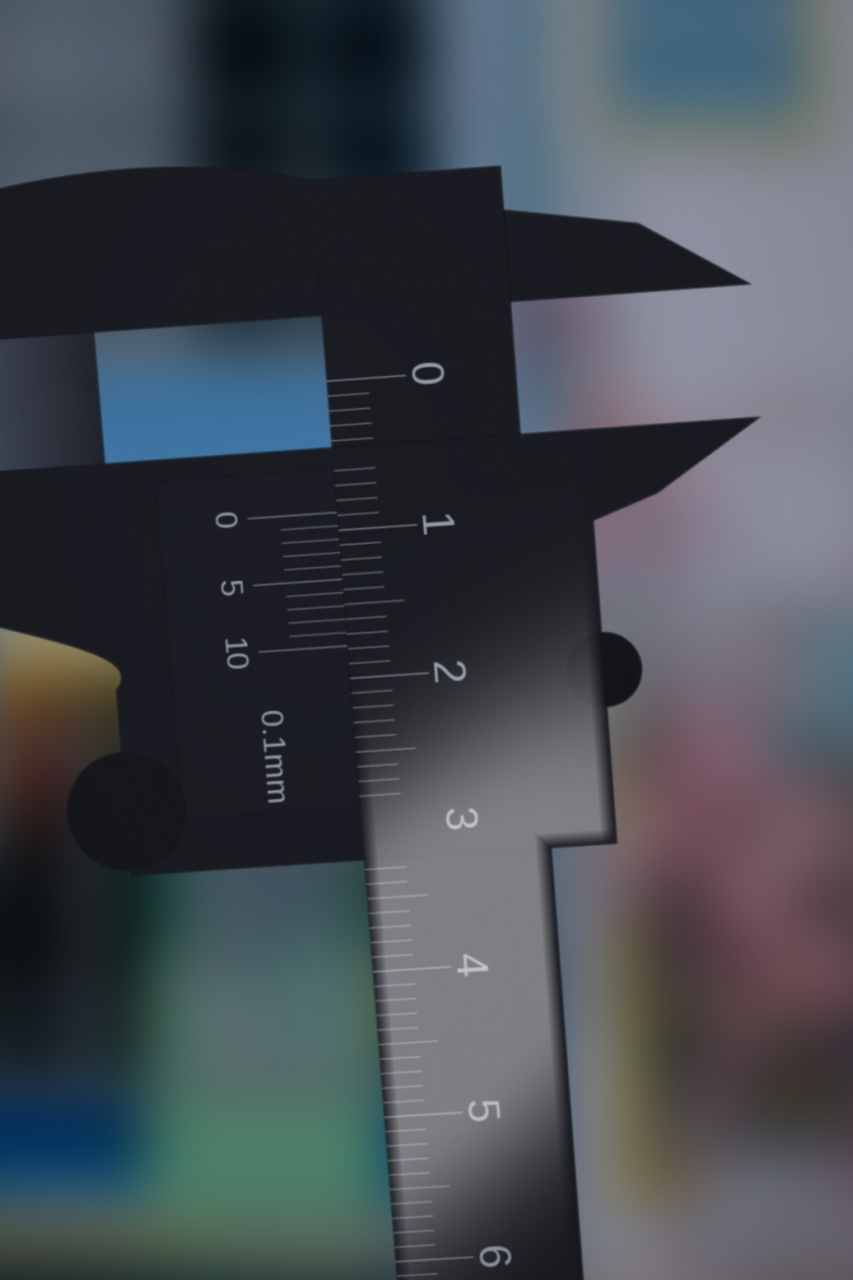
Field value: 8.8 mm
